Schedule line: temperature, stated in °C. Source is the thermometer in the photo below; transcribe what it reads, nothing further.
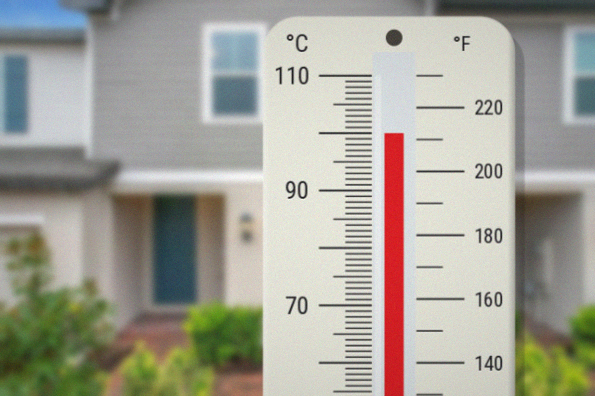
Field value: 100 °C
